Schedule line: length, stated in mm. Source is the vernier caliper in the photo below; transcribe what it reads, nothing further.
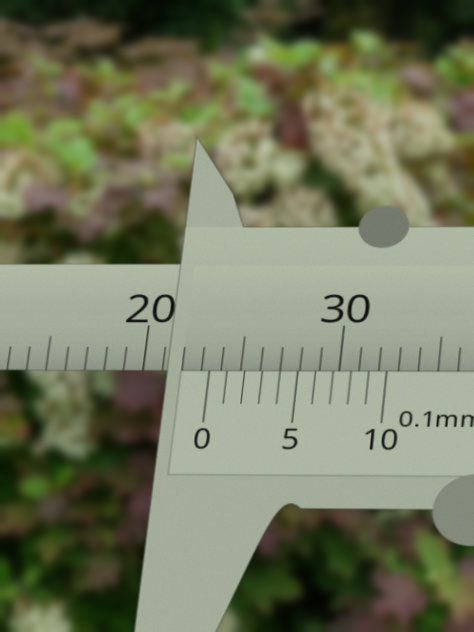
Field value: 23.4 mm
